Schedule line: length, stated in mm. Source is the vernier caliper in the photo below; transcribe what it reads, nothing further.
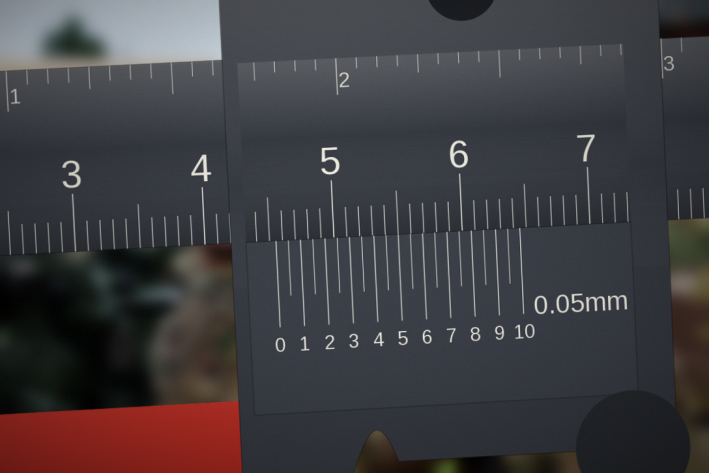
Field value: 45.5 mm
